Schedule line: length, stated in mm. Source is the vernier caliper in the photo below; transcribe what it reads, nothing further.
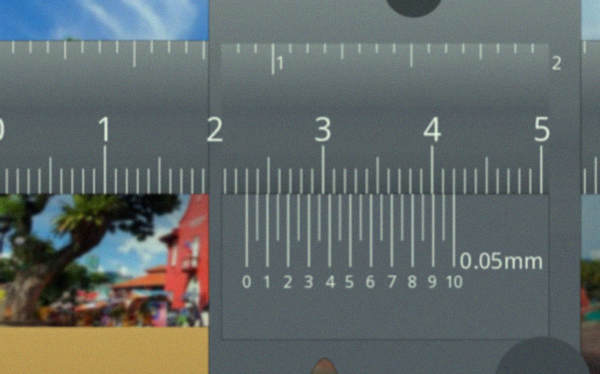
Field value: 23.0 mm
